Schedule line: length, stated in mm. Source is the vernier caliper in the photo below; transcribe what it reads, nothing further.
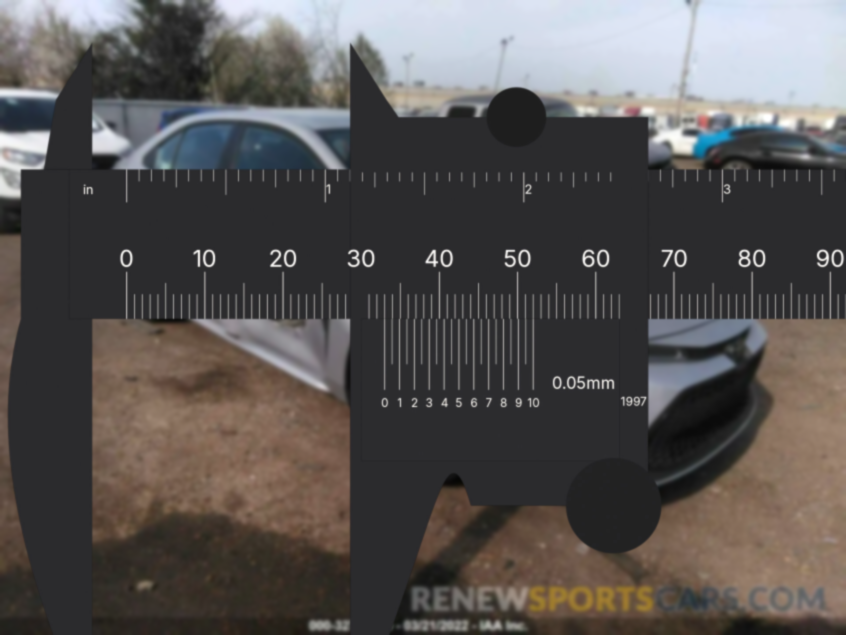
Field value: 33.0 mm
